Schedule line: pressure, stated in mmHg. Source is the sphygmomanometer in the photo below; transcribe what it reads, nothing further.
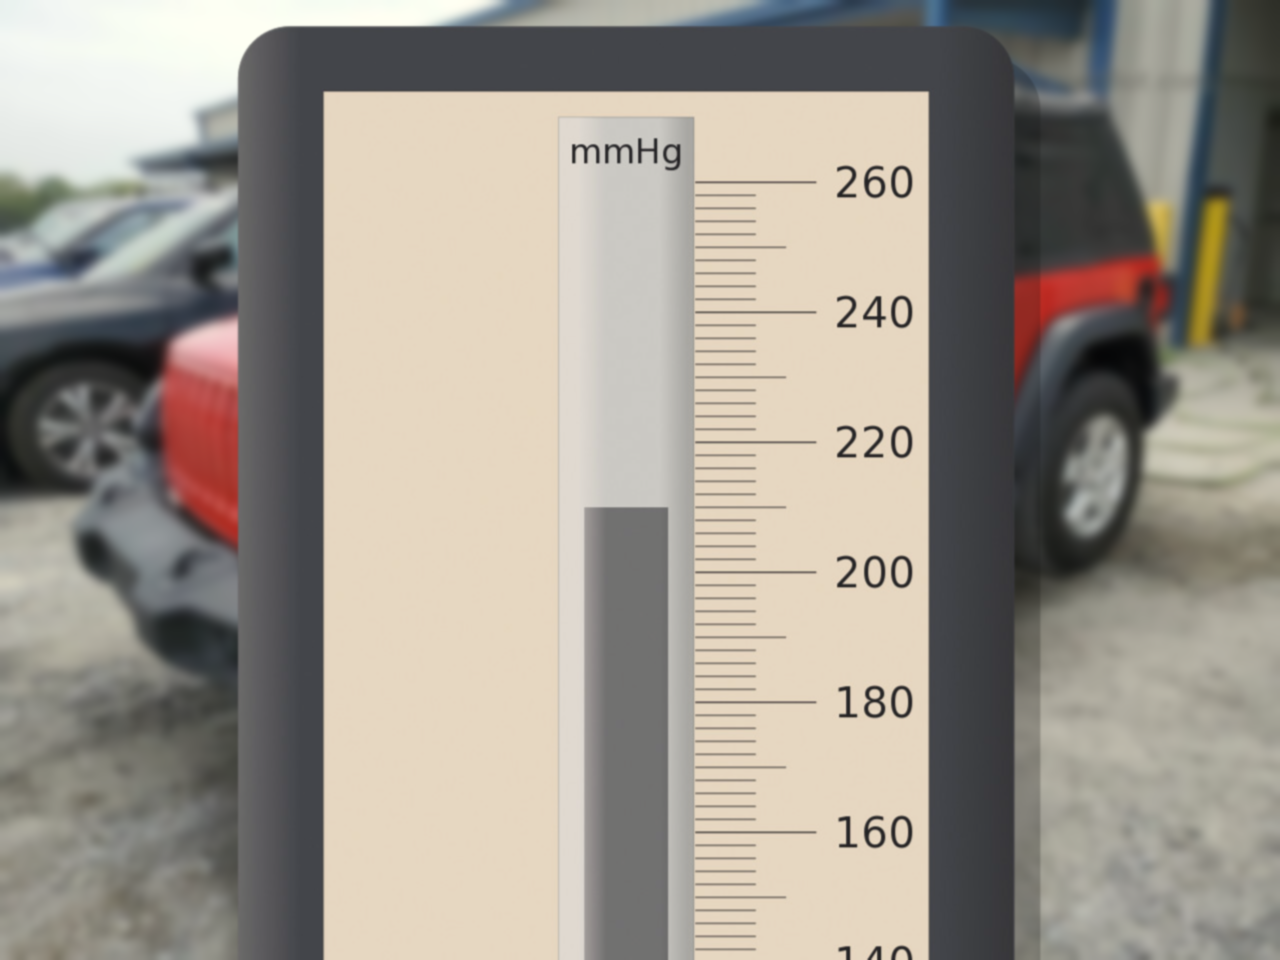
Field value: 210 mmHg
